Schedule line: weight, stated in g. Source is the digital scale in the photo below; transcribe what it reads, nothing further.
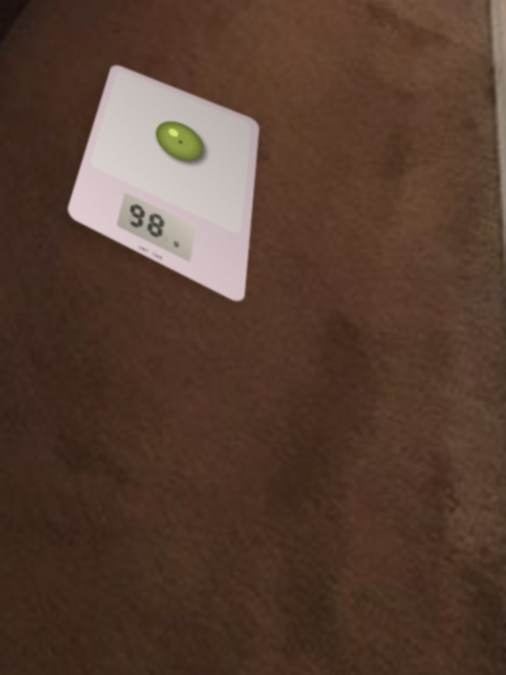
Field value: 98 g
